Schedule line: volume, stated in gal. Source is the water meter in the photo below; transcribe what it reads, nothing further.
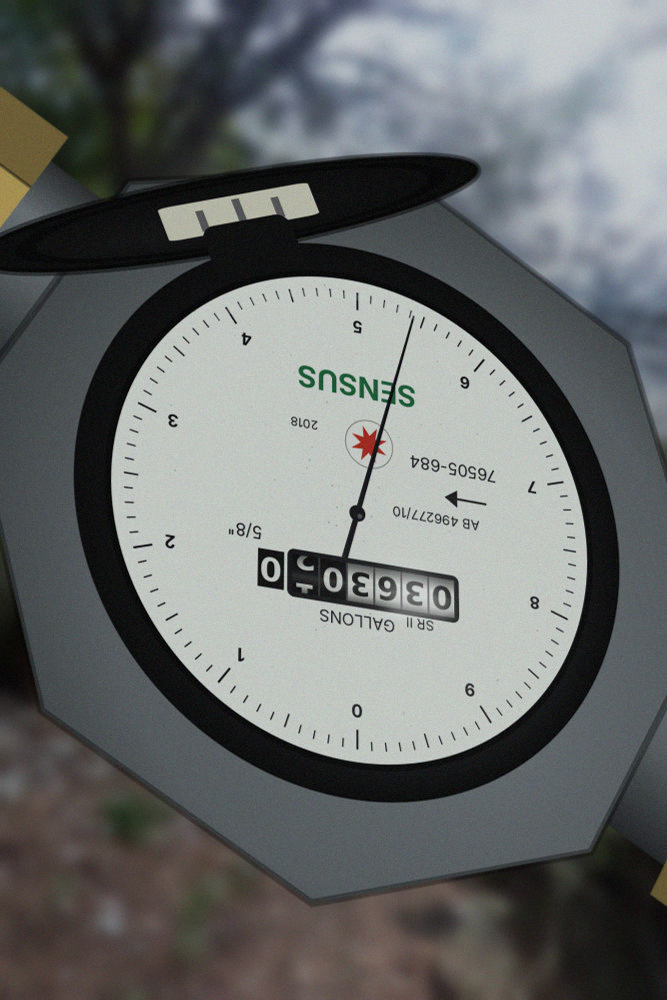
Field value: 363015.4 gal
